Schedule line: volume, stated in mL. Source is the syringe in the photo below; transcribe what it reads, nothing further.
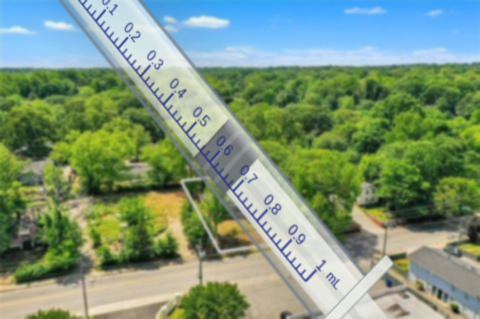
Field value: 0.56 mL
